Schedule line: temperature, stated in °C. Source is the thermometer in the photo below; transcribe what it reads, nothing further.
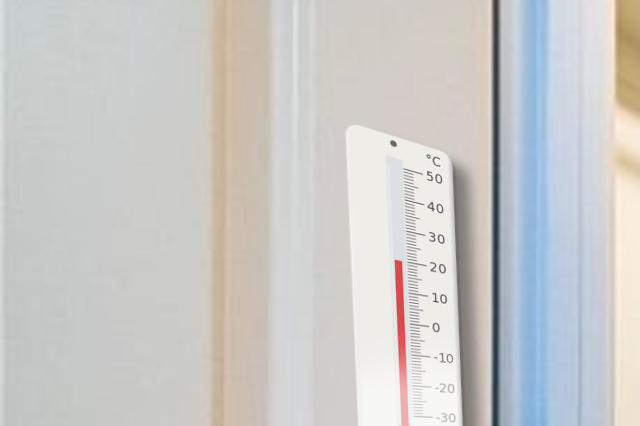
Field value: 20 °C
